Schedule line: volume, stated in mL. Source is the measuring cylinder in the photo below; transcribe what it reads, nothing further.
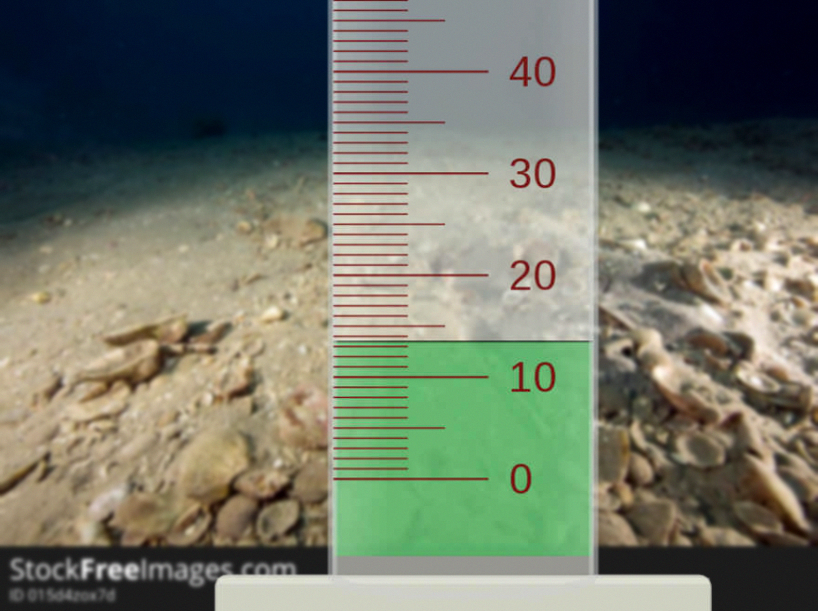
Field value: 13.5 mL
